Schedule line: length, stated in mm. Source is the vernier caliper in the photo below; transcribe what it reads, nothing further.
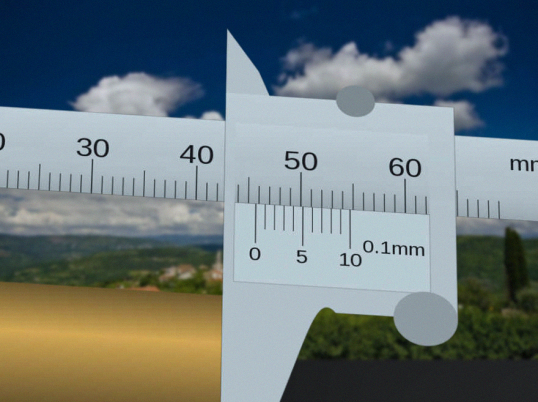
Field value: 45.7 mm
